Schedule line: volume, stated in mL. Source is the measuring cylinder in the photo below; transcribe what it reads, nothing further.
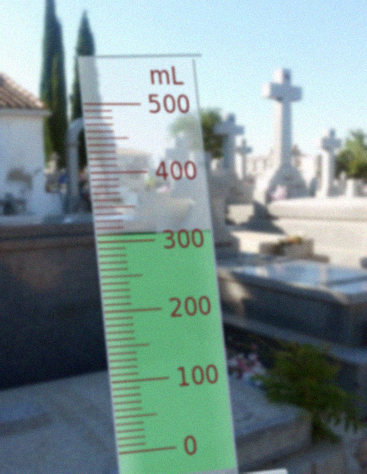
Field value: 310 mL
